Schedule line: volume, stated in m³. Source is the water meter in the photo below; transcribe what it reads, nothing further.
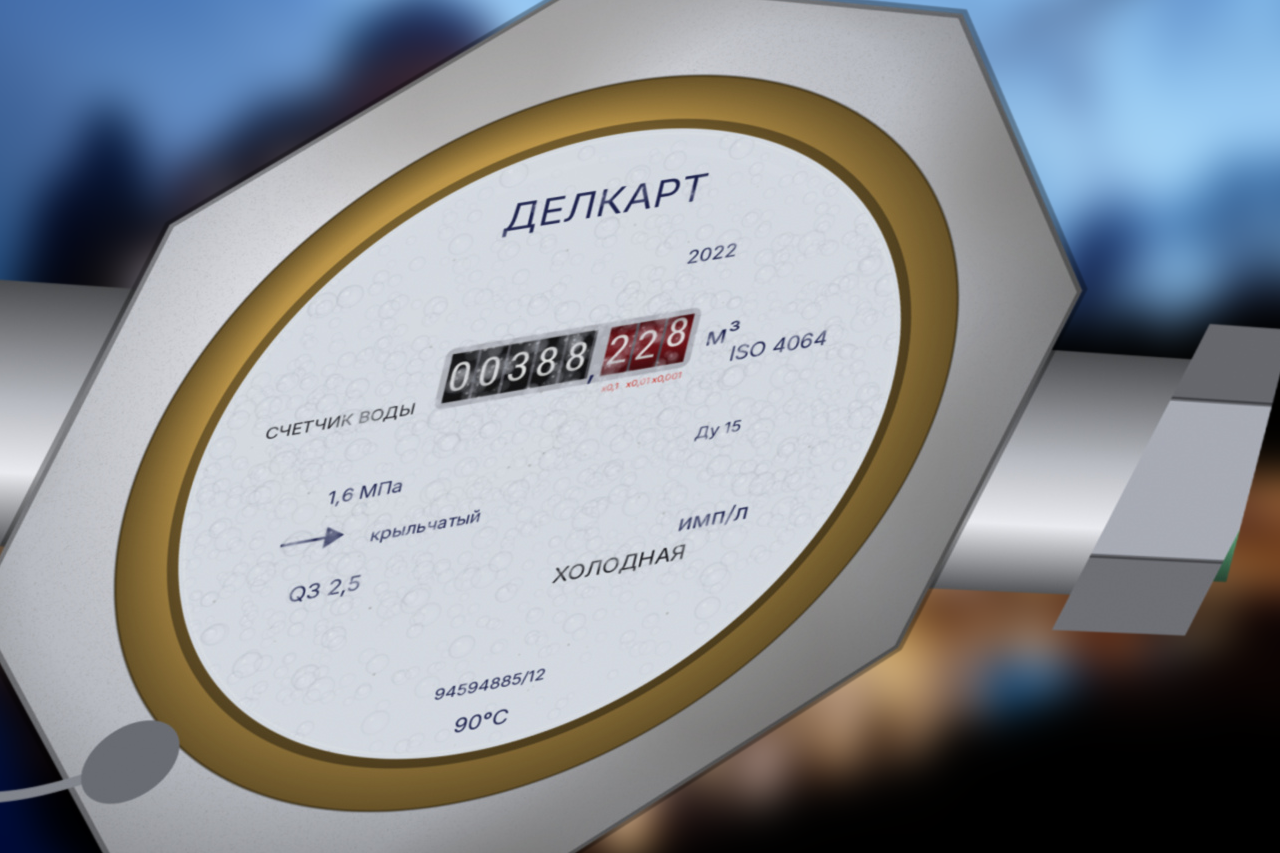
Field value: 388.228 m³
